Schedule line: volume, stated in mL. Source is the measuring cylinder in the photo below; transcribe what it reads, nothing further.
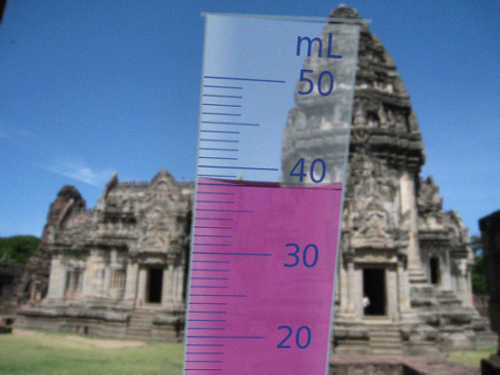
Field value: 38 mL
